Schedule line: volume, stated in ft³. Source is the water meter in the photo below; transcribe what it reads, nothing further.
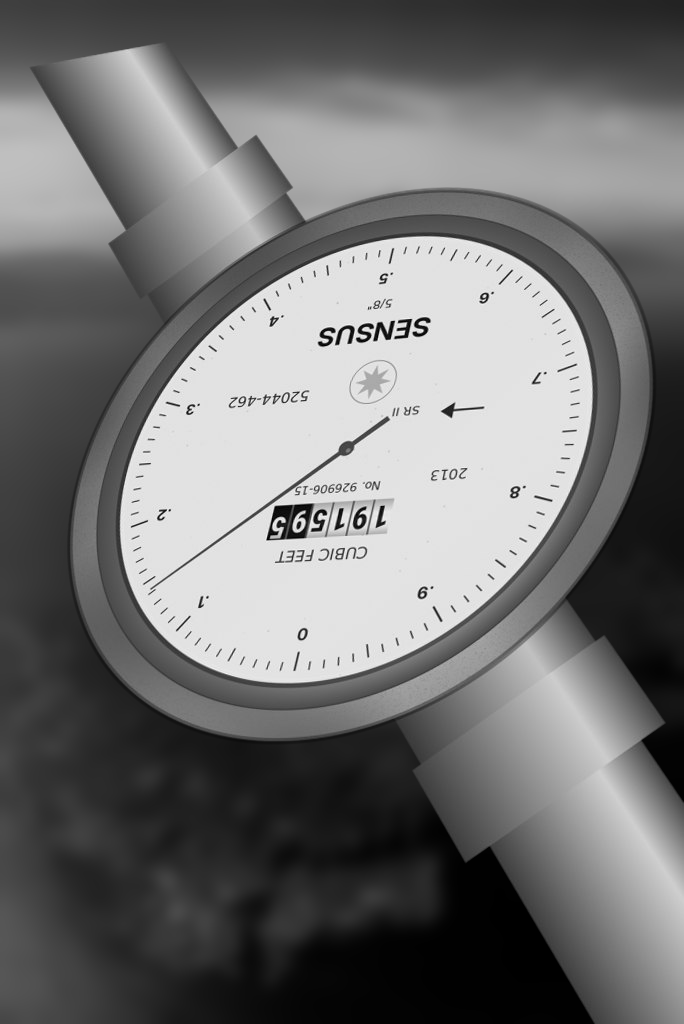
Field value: 191595.14 ft³
